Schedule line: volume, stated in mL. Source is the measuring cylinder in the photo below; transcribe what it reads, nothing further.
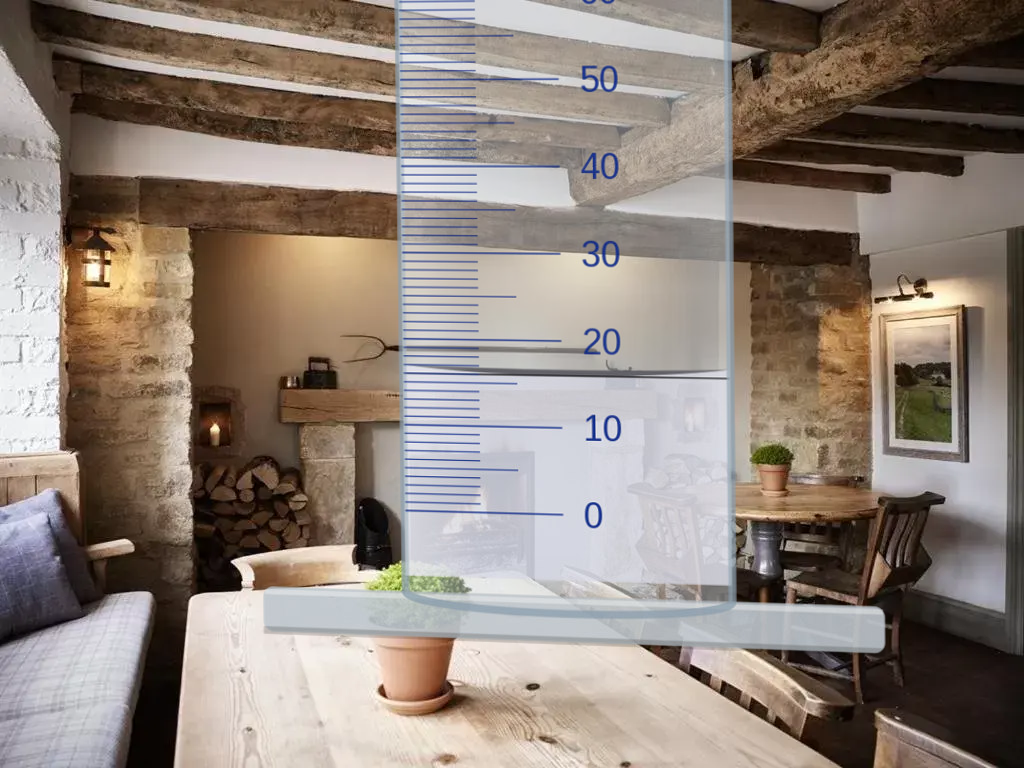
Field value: 16 mL
